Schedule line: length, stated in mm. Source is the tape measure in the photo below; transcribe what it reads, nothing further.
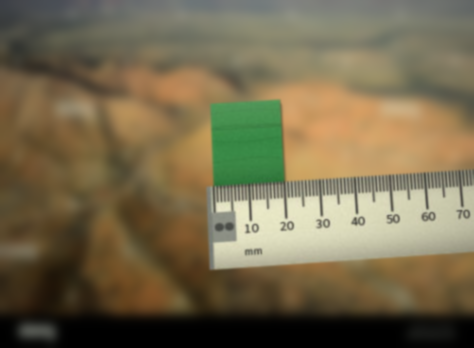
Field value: 20 mm
